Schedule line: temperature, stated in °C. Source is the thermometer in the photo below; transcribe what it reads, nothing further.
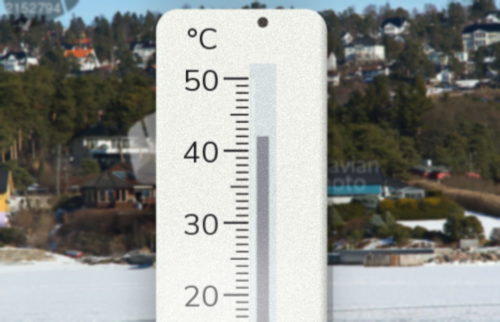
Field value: 42 °C
